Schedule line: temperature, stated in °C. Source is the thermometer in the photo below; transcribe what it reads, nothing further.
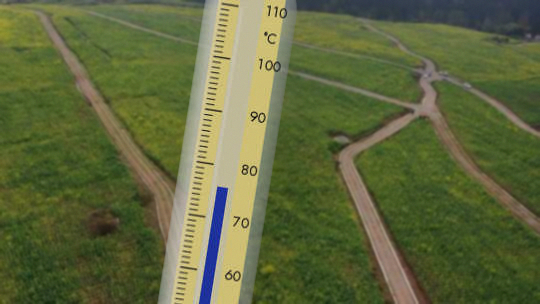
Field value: 76 °C
